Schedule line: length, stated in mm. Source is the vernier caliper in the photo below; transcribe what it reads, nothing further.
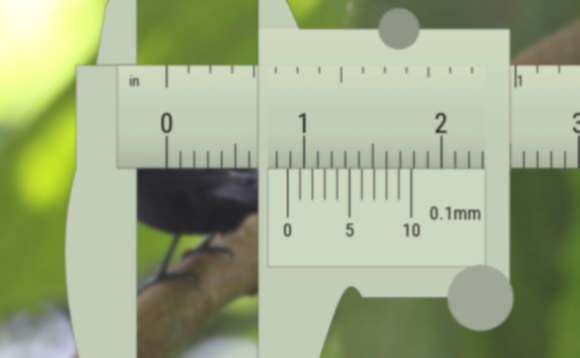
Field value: 8.8 mm
